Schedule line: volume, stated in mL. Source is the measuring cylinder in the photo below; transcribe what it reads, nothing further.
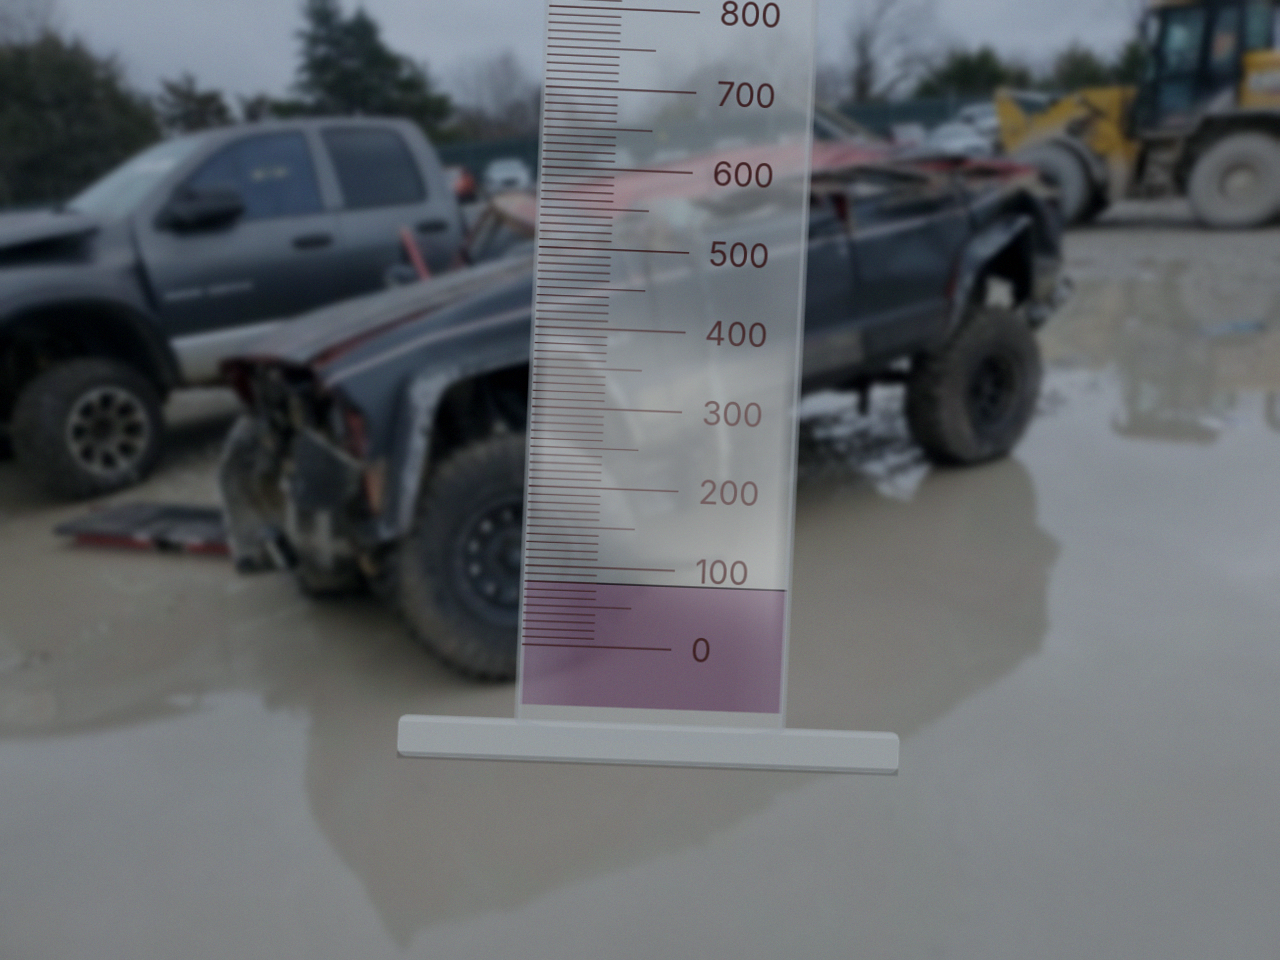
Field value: 80 mL
